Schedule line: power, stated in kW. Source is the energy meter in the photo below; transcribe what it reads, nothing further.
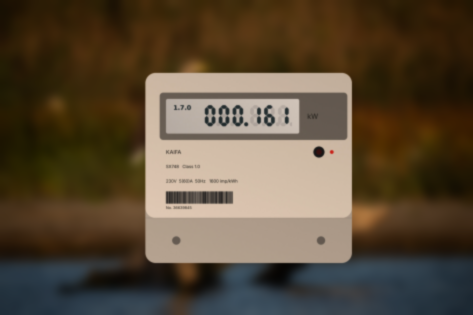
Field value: 0.161 kW
